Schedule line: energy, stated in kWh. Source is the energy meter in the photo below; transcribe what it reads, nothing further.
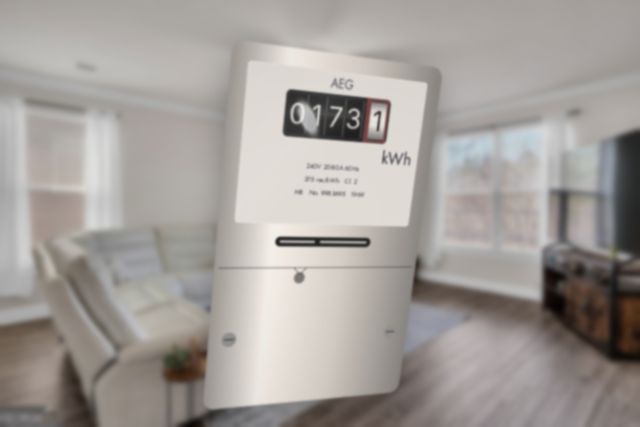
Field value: 173.1 kWh
